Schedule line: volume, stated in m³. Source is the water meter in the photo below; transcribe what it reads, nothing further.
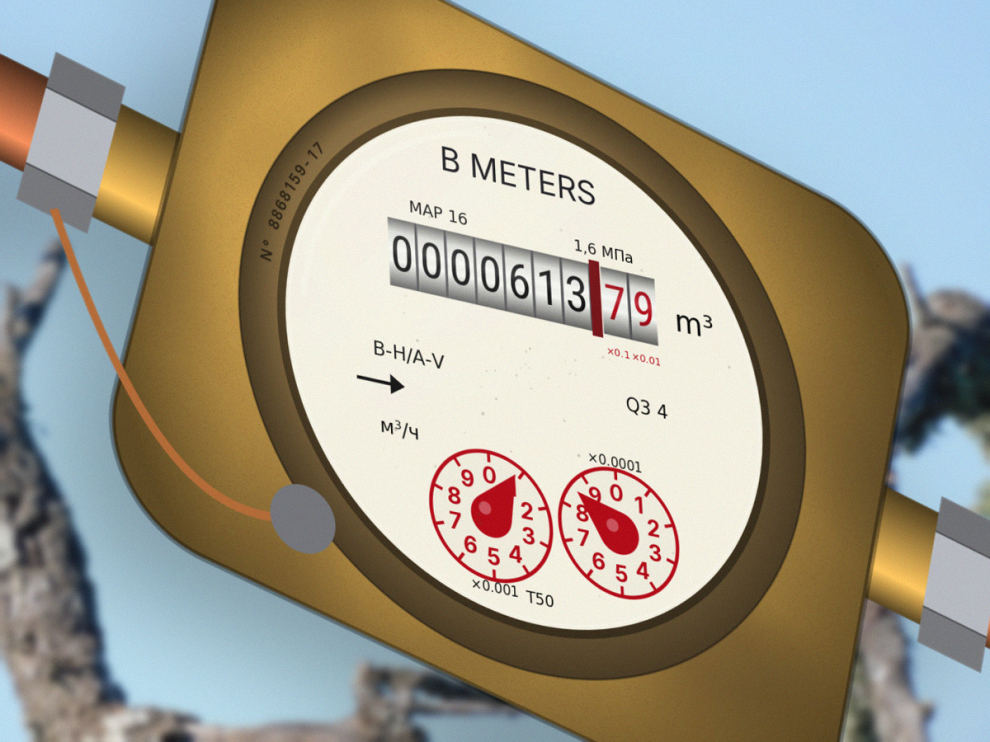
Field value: 613.7908 m³
